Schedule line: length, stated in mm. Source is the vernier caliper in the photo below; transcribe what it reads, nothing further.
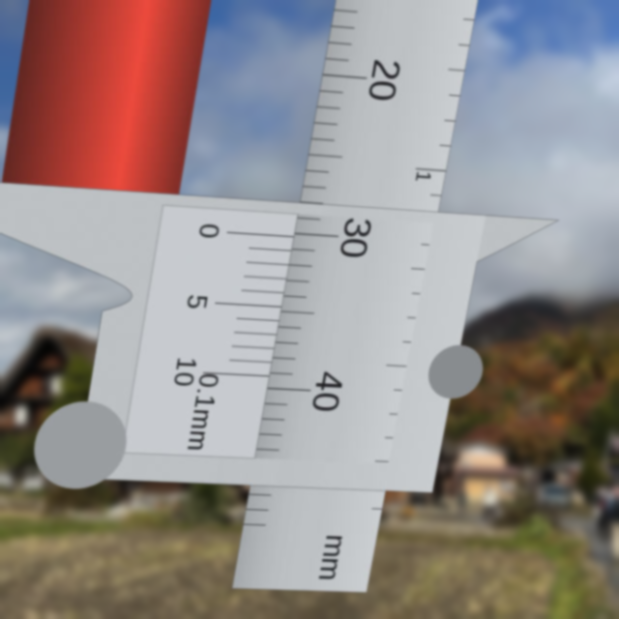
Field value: 30.2 mm
